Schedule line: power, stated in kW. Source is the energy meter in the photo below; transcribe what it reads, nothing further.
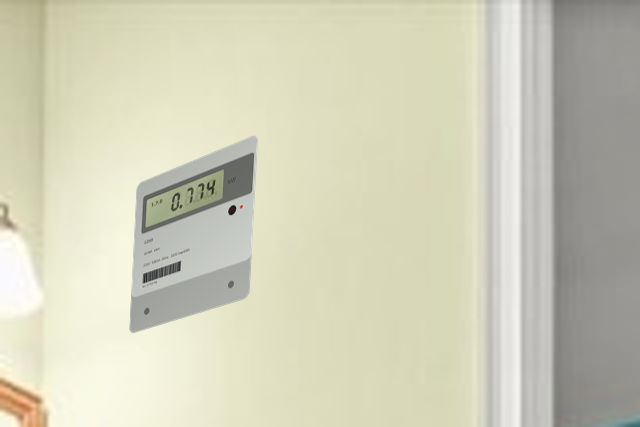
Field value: 0.774 kW
